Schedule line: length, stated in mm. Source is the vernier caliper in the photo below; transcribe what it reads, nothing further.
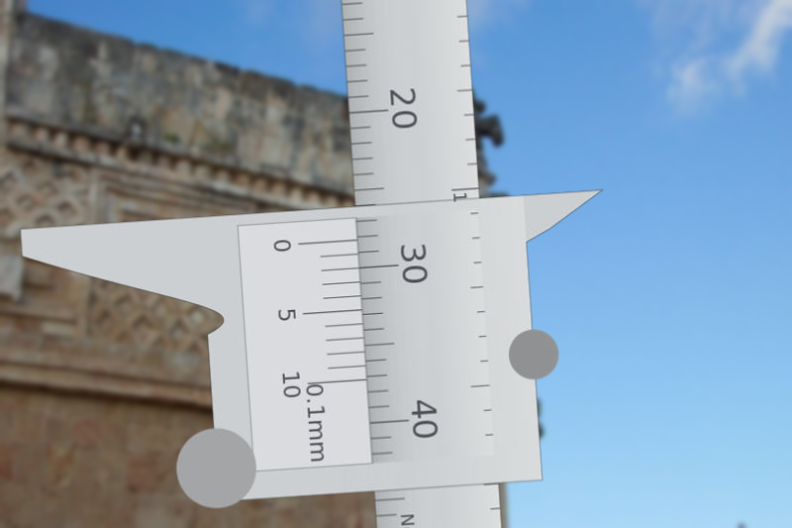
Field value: 28.2 mm
